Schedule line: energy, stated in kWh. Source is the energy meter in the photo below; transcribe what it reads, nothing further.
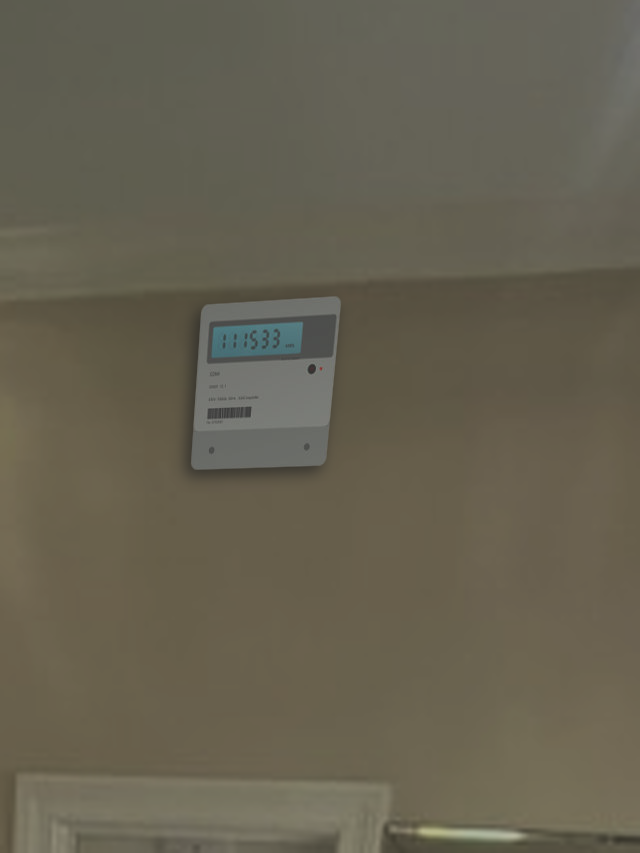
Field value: 111533 kWh
